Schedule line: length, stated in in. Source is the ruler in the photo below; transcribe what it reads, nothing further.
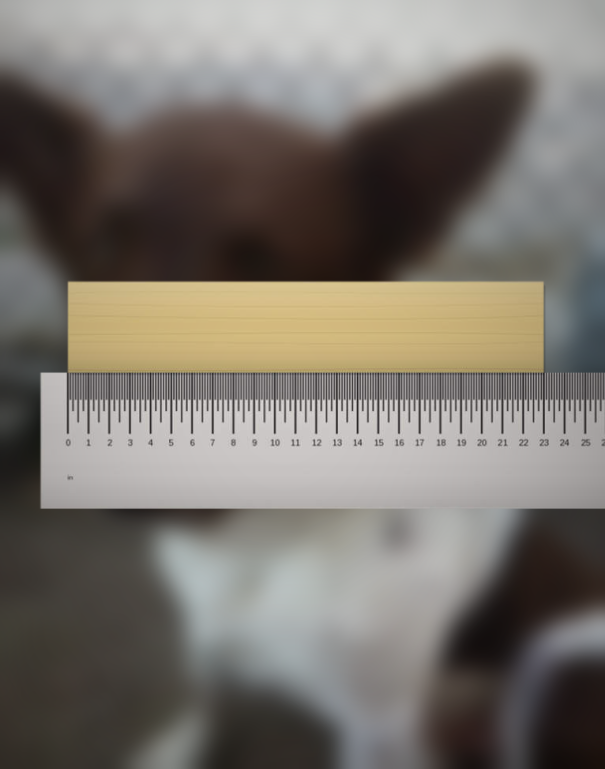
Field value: 23 in
